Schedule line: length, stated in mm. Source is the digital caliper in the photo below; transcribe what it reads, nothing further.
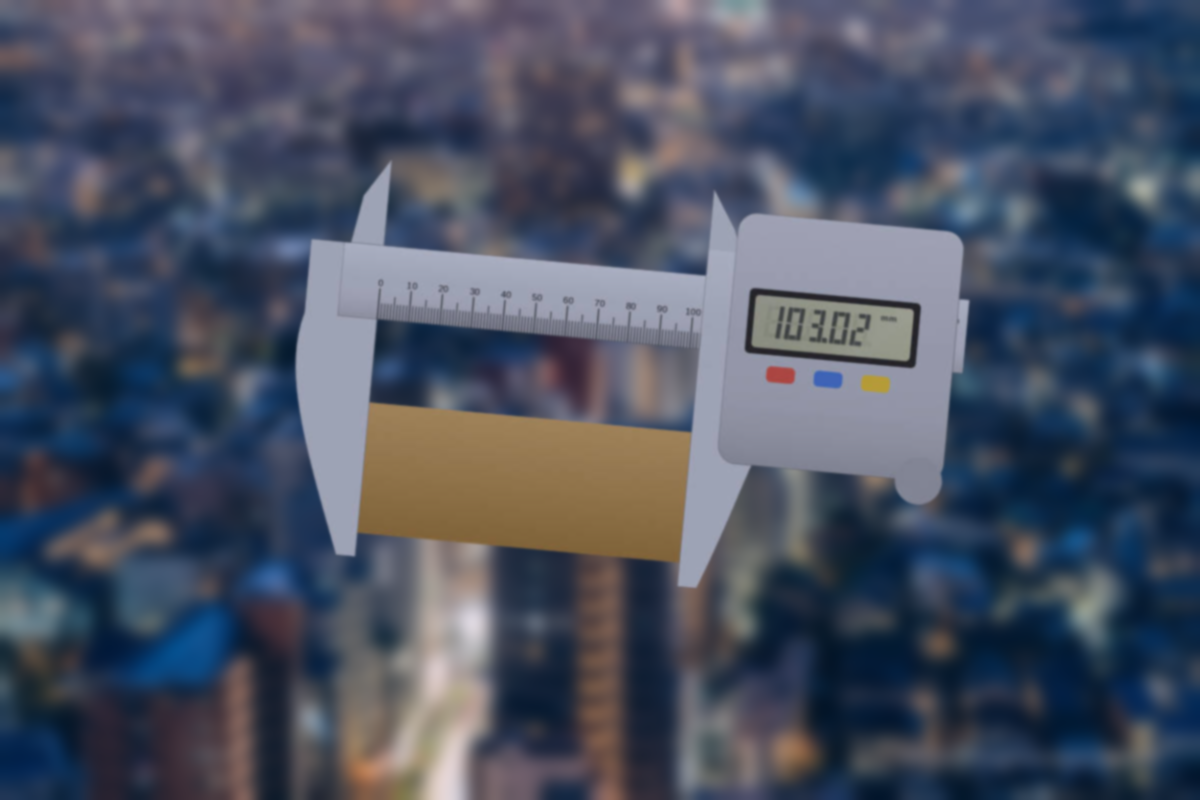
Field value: 103.02 mm
